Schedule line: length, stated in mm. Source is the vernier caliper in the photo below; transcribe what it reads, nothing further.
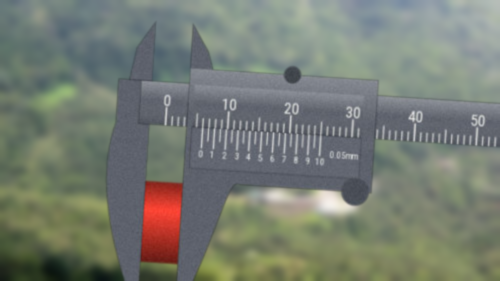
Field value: 6.0 mm
